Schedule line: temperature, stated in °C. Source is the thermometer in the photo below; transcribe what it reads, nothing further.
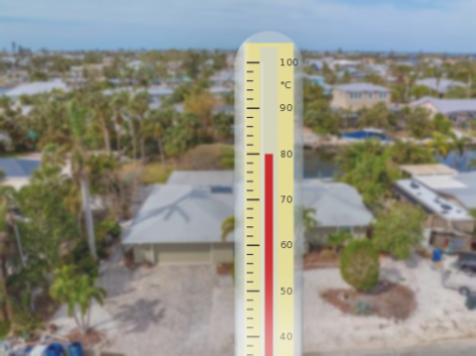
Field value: 80 °C
